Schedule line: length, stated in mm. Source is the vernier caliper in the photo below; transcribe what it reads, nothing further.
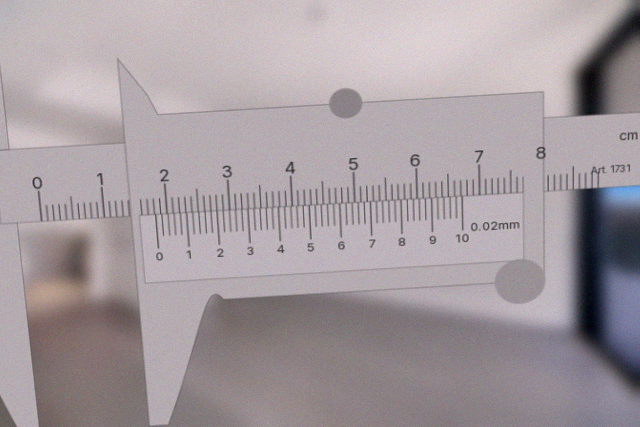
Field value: 18.2 mm
